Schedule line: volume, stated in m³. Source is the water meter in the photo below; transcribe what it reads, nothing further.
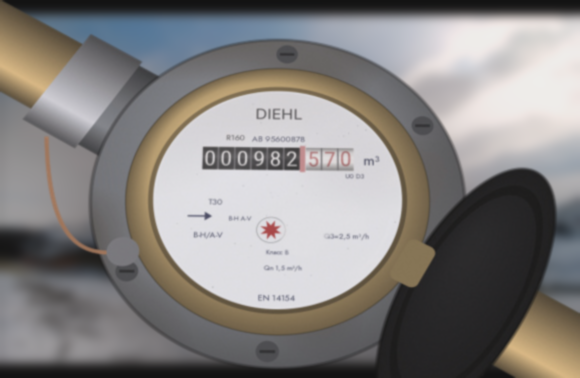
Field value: 982.570 m³
